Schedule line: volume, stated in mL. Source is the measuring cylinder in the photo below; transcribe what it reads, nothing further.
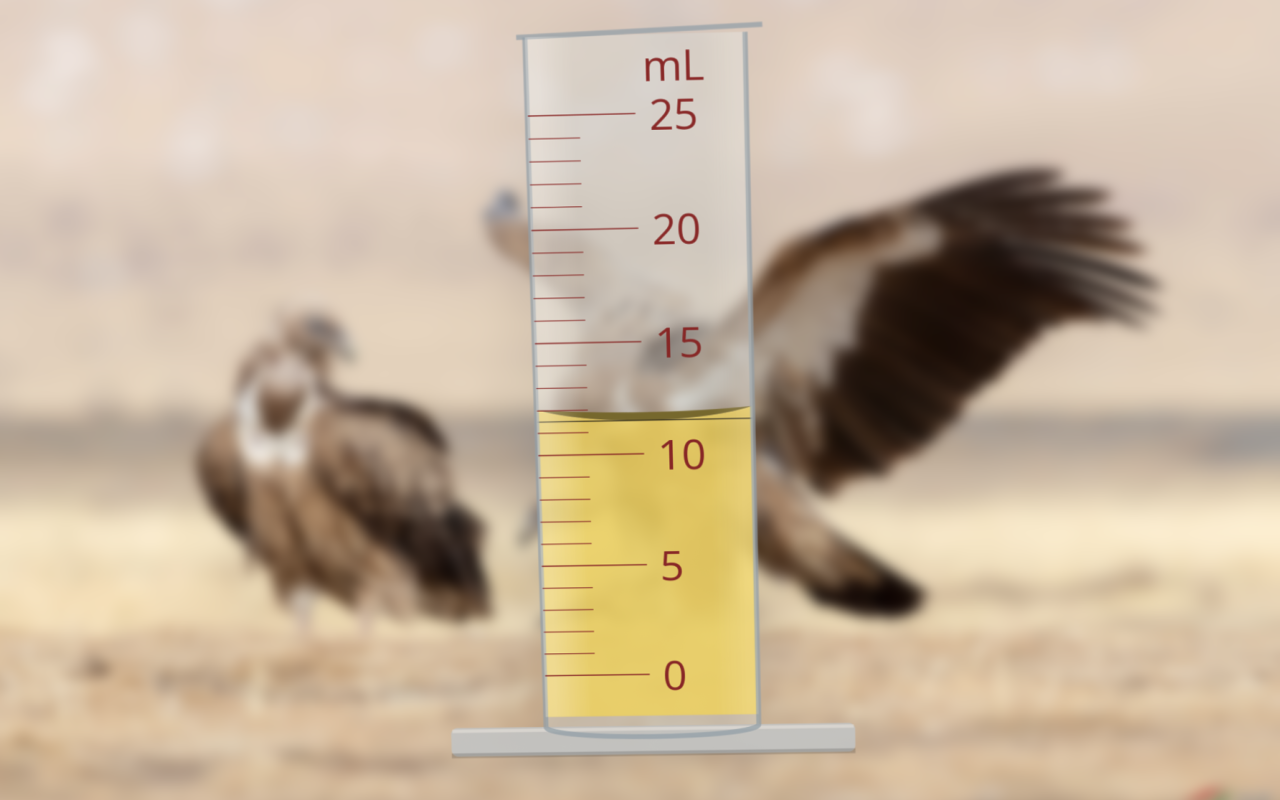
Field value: 11.5 mL
